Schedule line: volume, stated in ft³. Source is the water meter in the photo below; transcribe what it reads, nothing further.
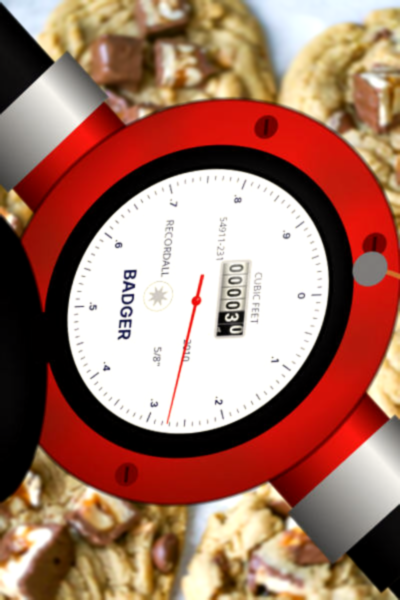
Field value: 30.27 ft³
